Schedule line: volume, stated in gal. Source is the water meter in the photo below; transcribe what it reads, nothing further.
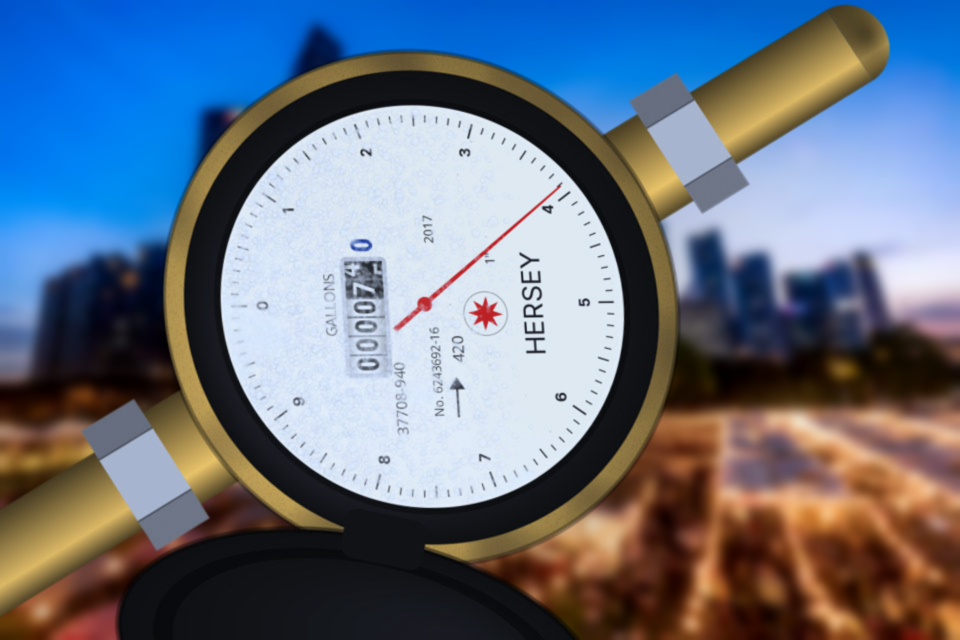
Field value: 743.9 gal
